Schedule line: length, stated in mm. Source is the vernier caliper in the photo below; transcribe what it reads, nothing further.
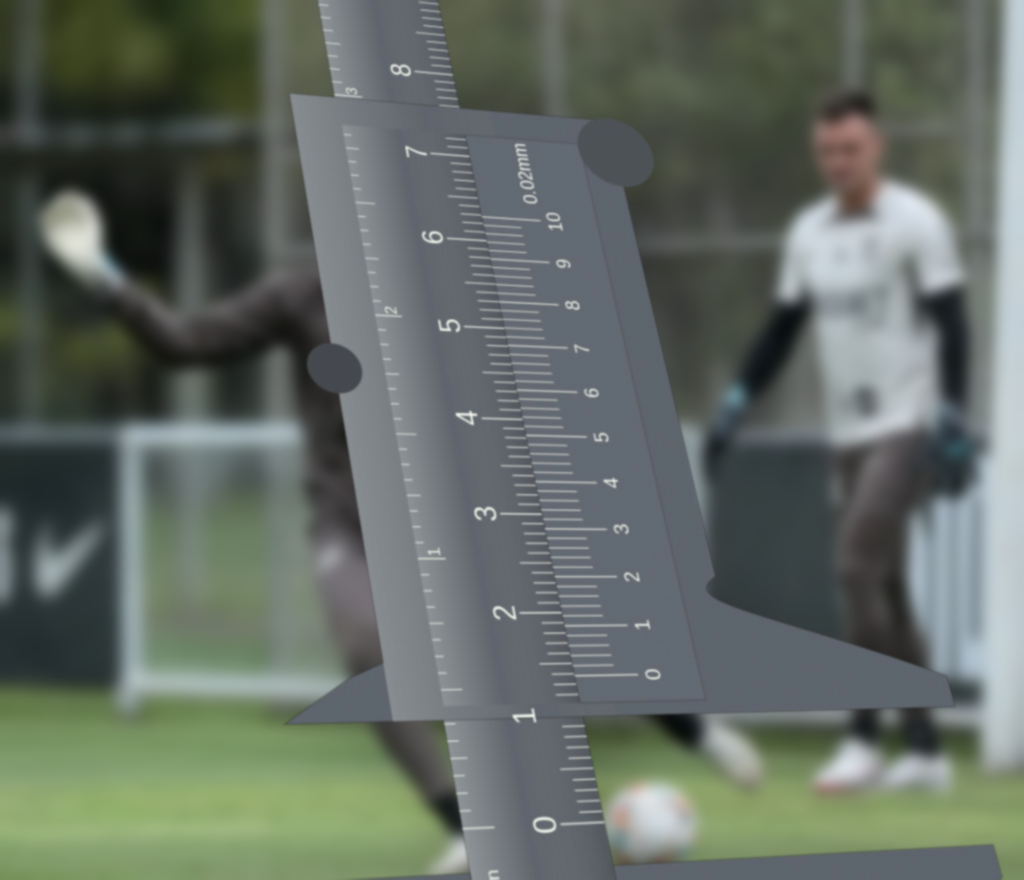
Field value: 13.8 mm
